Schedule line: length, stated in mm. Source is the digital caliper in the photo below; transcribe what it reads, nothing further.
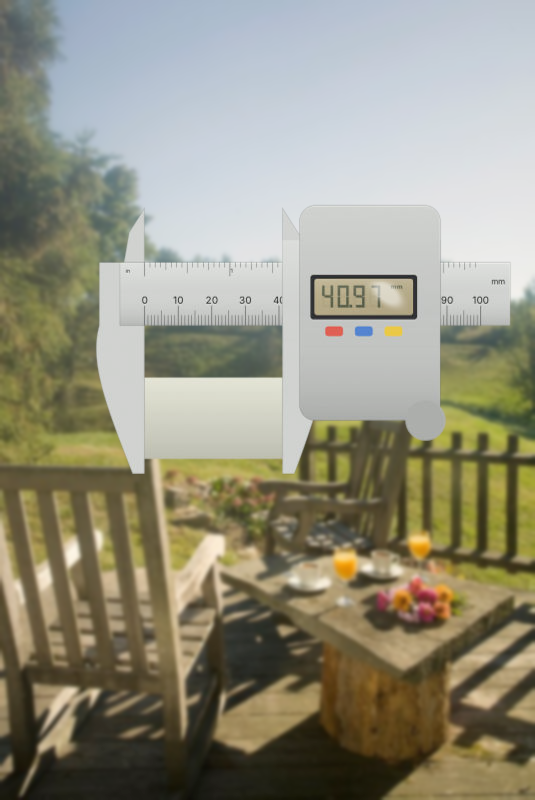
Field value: 40.97 mm
